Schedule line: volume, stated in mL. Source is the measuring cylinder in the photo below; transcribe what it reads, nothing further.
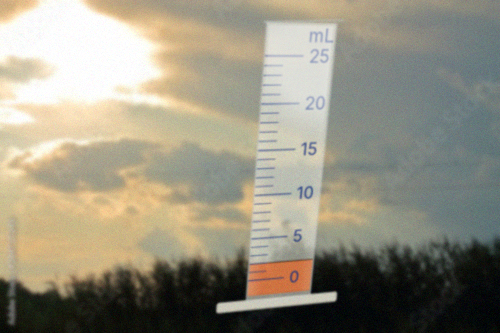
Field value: 2 mL
